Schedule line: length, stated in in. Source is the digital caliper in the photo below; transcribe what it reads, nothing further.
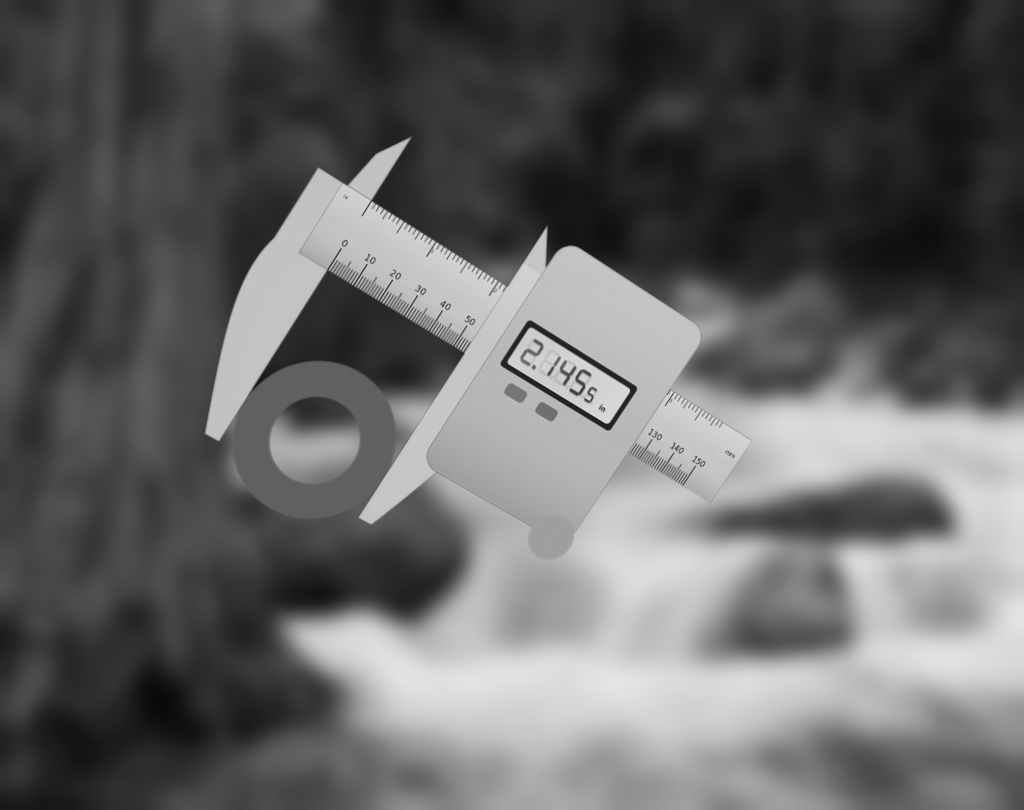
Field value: 2.1455 in
